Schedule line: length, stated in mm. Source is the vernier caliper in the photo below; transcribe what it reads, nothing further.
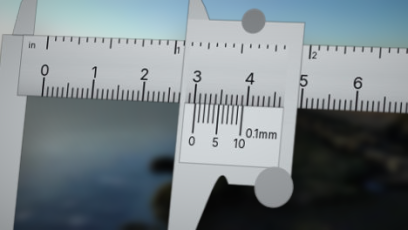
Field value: 30.2 mm
